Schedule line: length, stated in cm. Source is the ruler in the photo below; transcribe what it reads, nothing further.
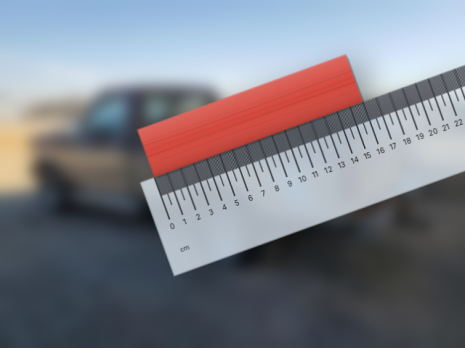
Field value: 16 cm
